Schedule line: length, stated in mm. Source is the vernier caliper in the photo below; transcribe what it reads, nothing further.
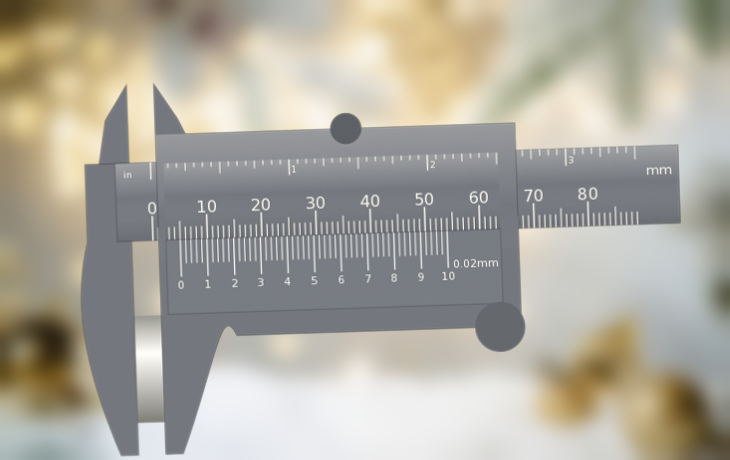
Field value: 5.0 mm
